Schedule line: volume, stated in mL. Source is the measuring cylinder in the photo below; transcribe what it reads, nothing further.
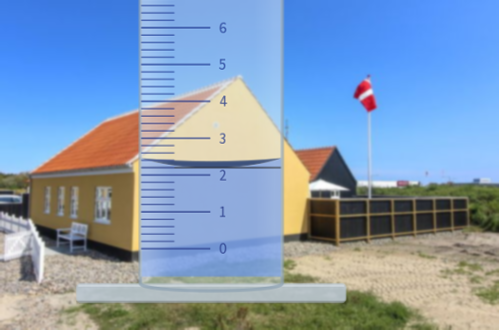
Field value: 2.2 mL
